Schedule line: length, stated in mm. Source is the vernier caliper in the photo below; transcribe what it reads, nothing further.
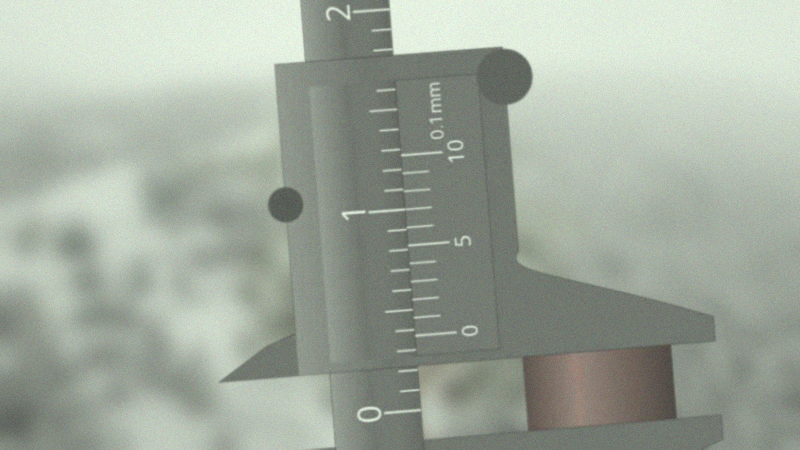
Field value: 3.7 mm
